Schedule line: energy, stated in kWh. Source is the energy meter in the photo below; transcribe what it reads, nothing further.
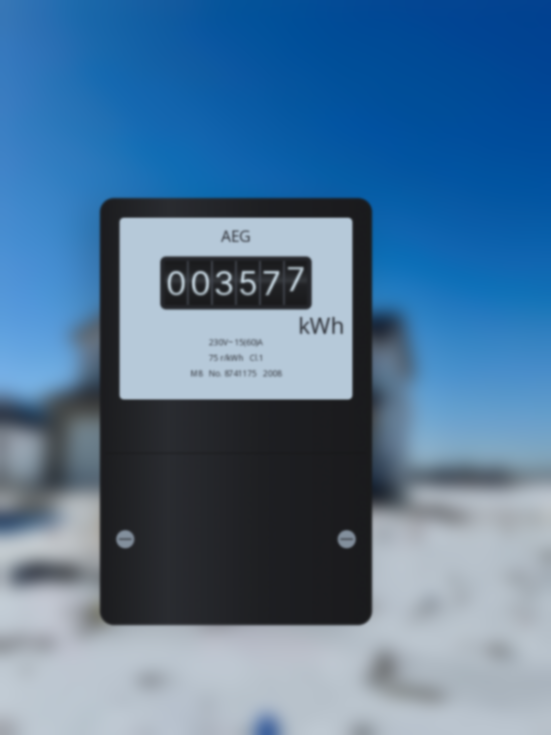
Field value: 3577 kWh
